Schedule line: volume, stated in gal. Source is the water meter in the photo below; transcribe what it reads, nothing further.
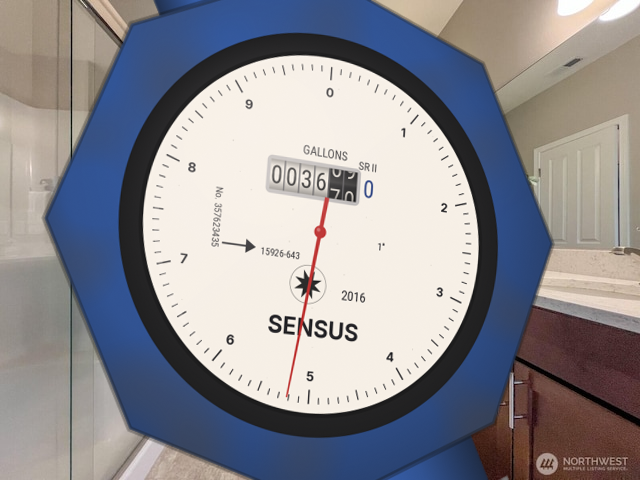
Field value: 36695.2 gal
